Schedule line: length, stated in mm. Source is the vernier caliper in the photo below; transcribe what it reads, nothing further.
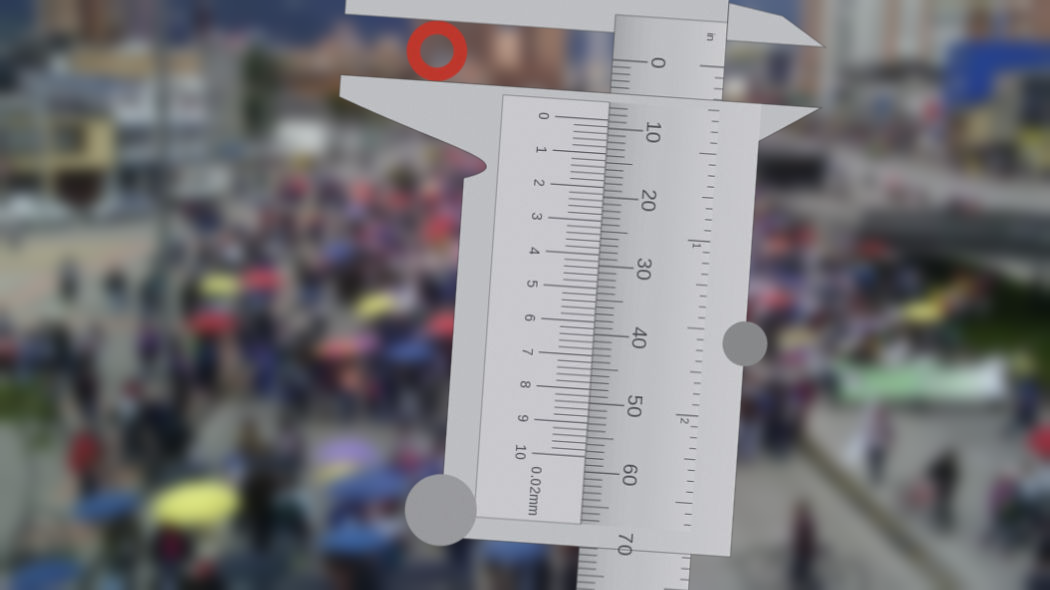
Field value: 8.8 mm
